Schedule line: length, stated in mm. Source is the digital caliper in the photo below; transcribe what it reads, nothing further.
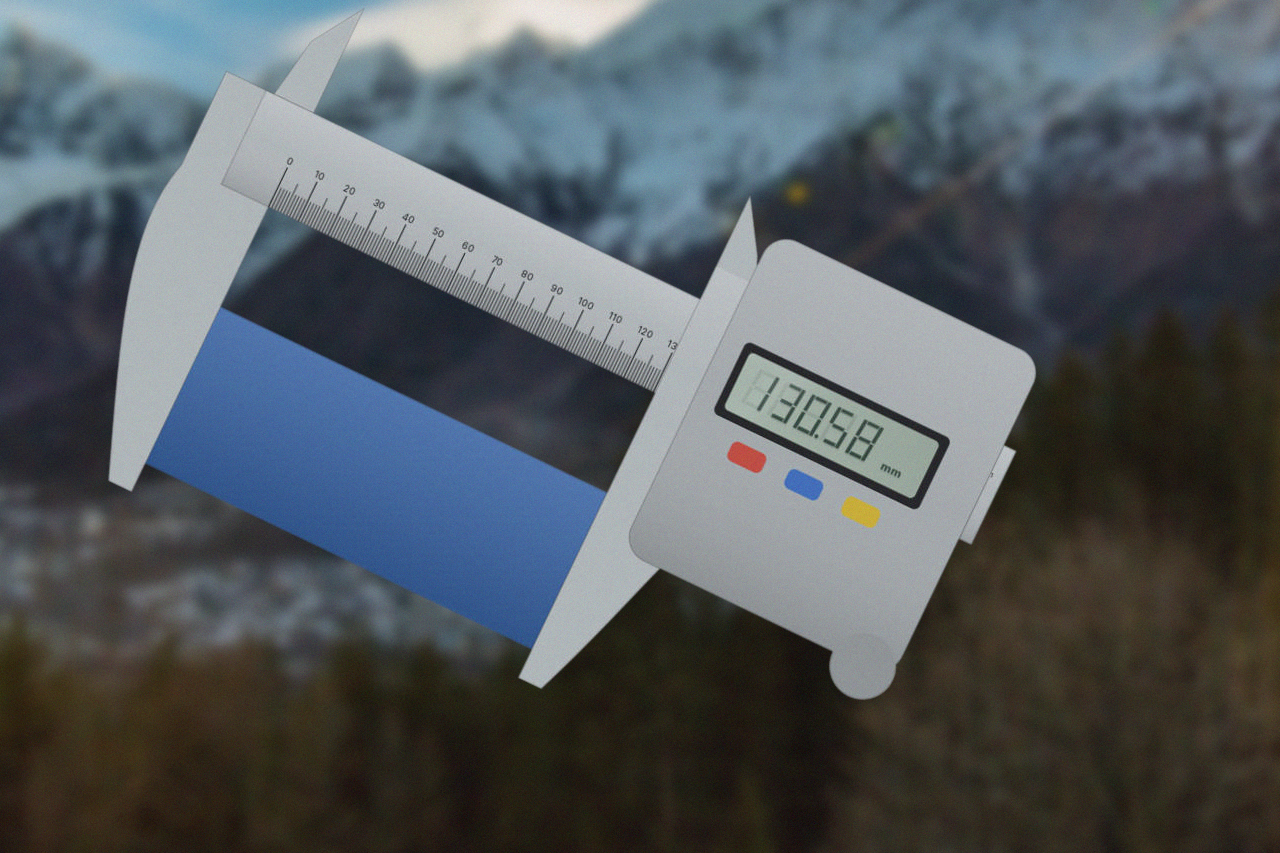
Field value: 130.58 mm
